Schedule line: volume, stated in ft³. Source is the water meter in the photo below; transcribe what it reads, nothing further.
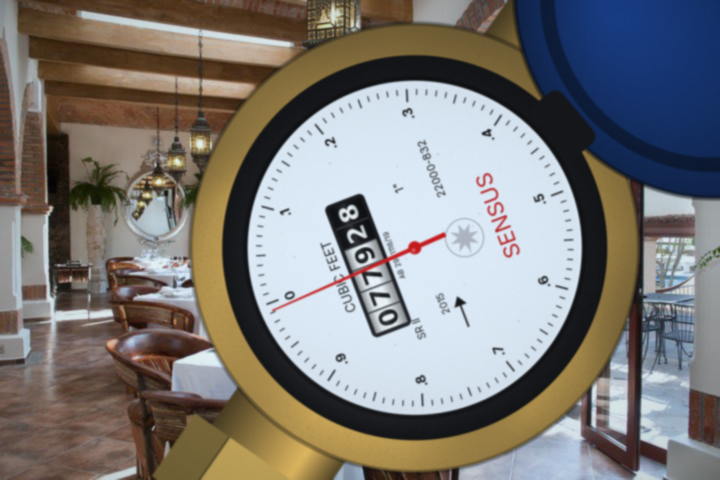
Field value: 77927.99 ft³
